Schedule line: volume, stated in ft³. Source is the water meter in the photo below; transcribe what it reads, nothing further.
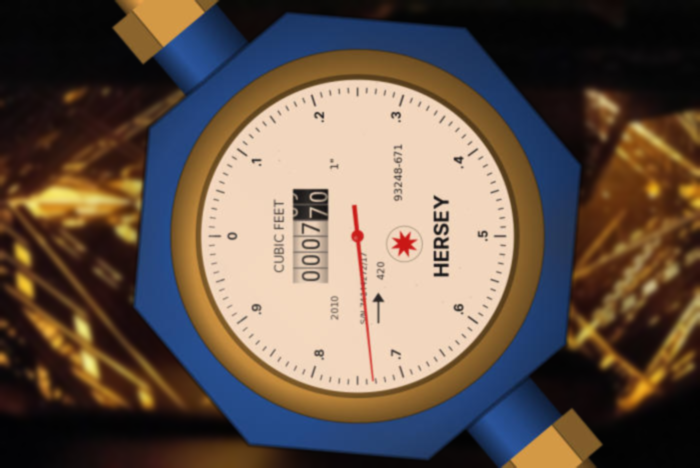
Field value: 769.73 ft³
